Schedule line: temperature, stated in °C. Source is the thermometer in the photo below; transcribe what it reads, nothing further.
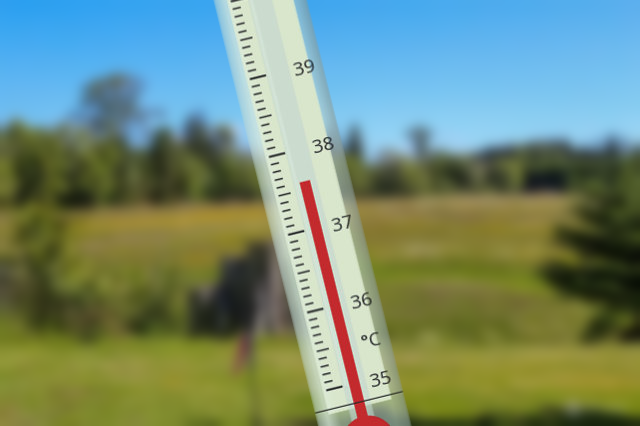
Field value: 37.6 °C
